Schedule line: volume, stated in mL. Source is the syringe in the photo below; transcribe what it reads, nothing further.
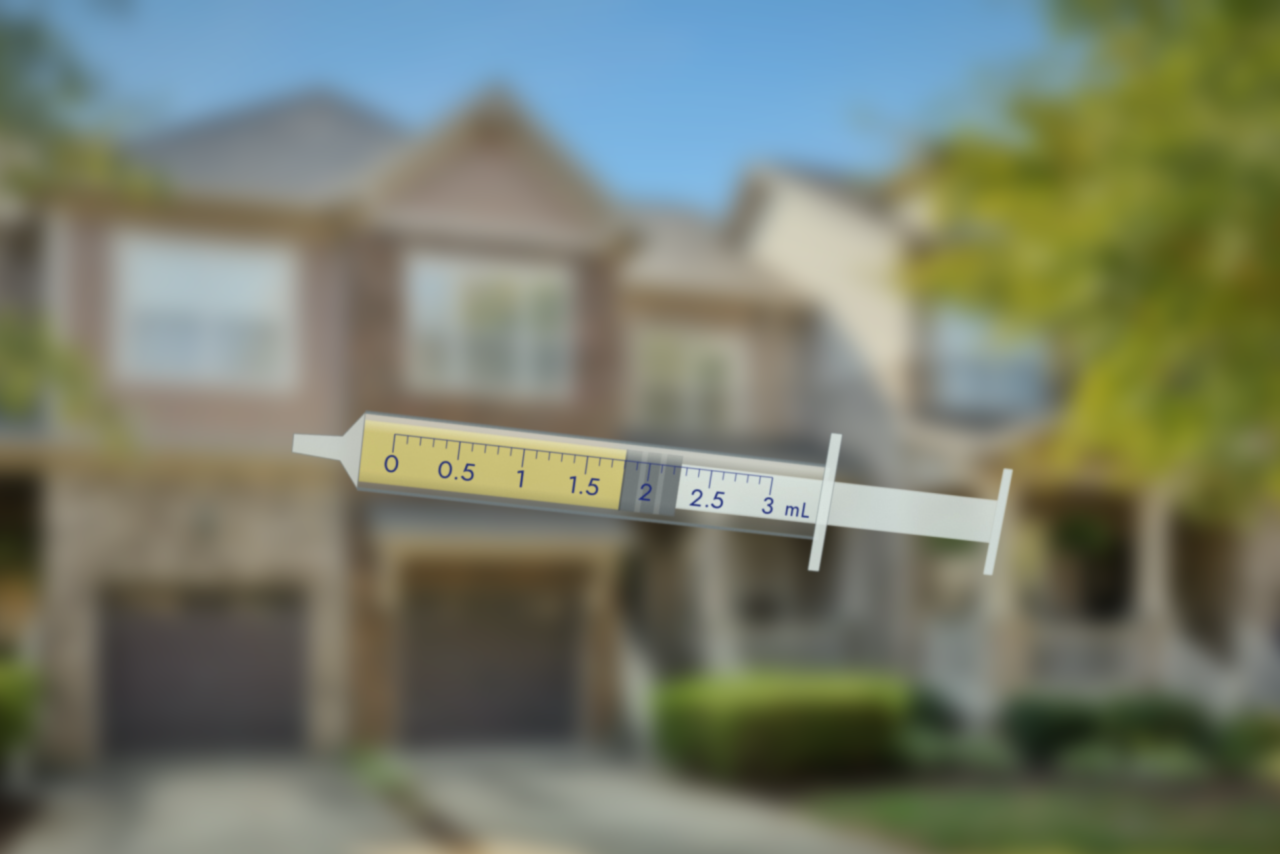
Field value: 1.8 mL
